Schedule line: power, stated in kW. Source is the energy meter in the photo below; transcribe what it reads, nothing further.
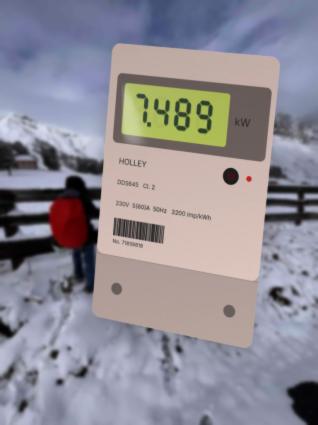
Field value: 7.489 kW
